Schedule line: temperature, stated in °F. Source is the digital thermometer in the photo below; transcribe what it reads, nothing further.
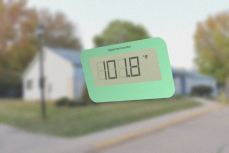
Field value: 101.8 °F
